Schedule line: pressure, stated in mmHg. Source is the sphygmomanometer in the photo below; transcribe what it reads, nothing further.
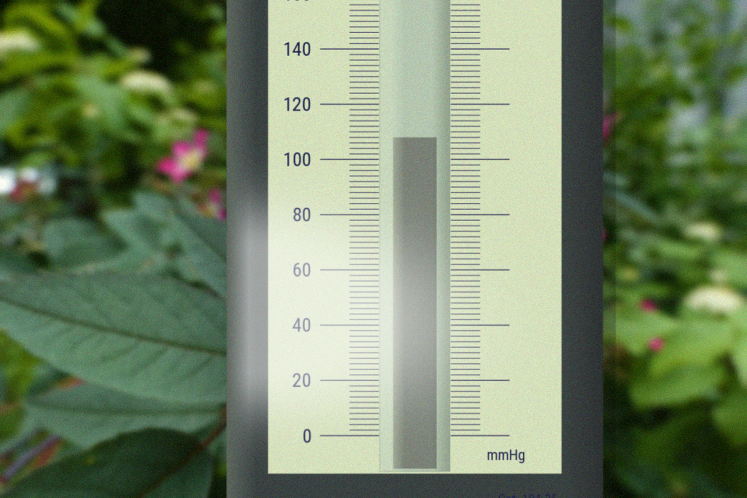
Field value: 108 mmHg
